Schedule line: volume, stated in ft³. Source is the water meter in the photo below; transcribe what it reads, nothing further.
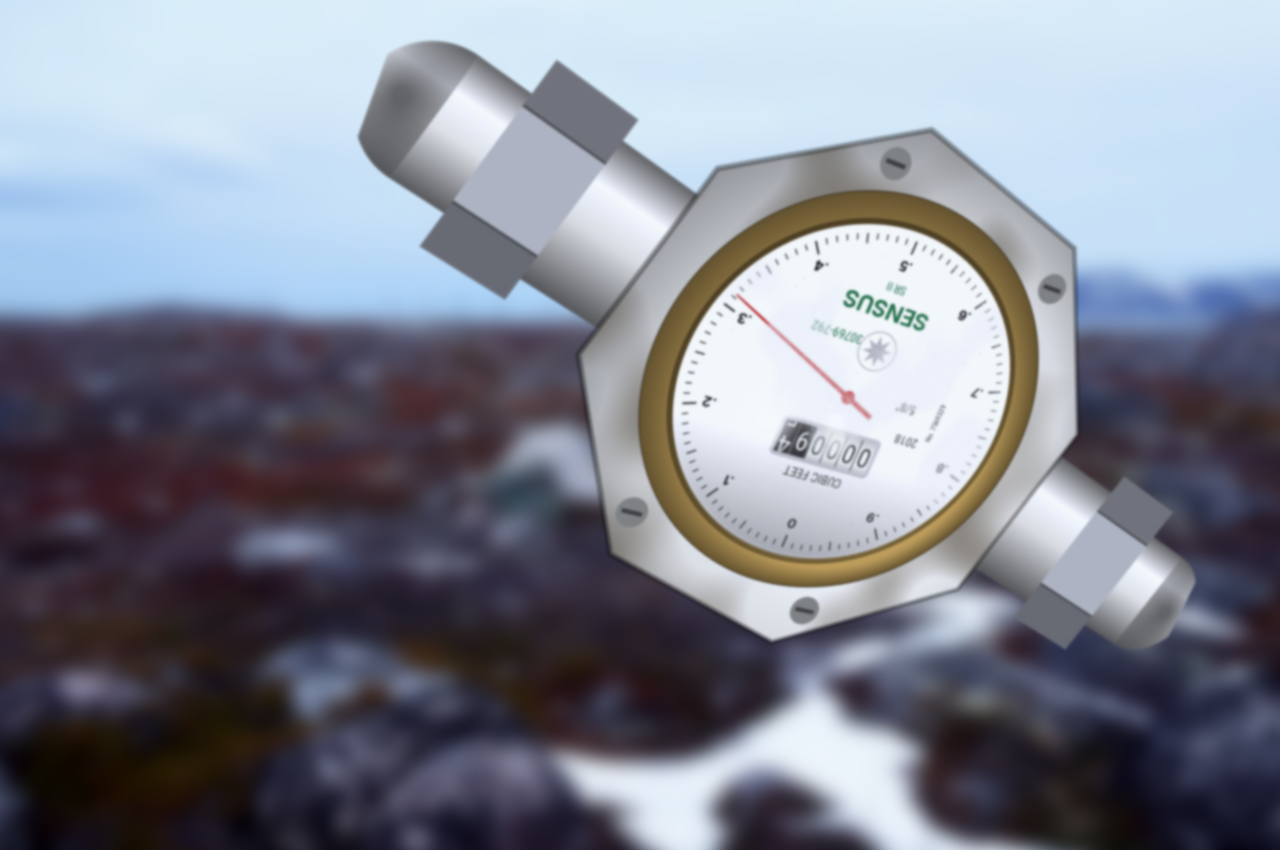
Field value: 94.31 ft³
